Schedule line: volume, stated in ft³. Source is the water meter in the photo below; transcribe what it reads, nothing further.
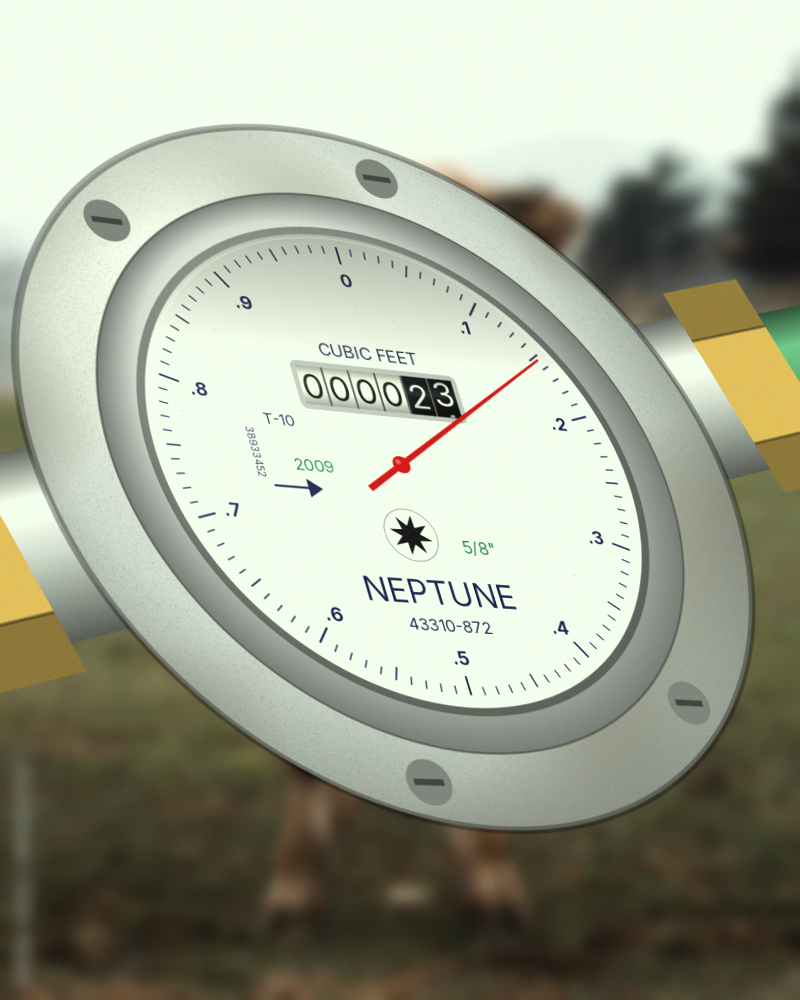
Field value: 23.15 ft³
